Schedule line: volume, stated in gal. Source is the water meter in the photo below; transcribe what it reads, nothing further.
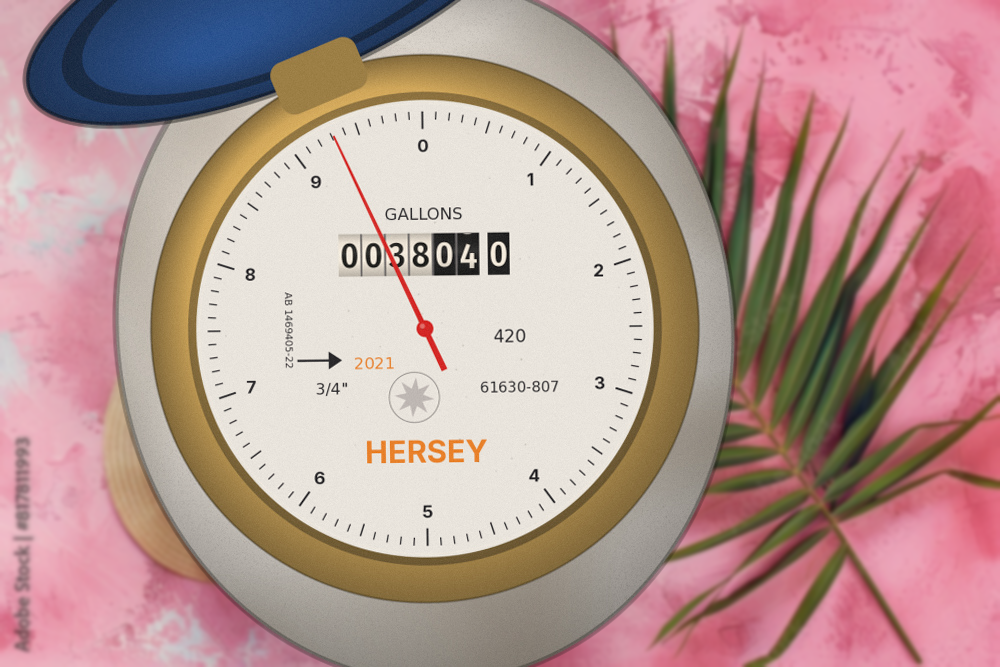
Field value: 38039.3 gal
